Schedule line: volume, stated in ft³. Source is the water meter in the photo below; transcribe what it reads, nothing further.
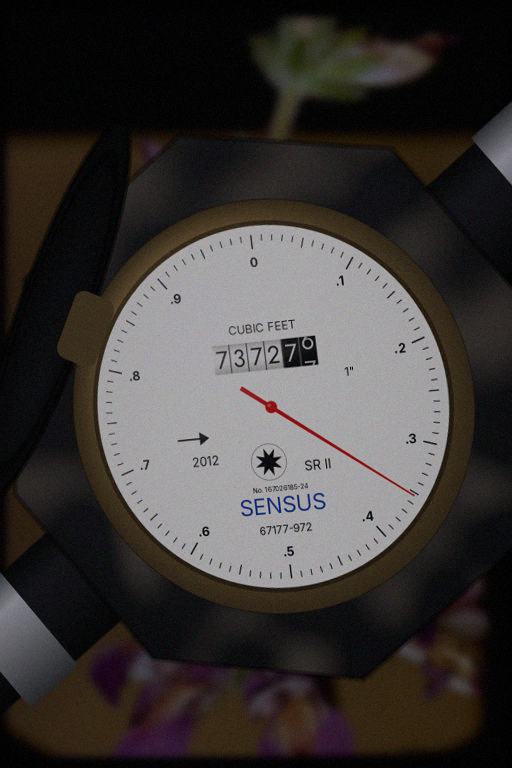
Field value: 737276.35 ft³
